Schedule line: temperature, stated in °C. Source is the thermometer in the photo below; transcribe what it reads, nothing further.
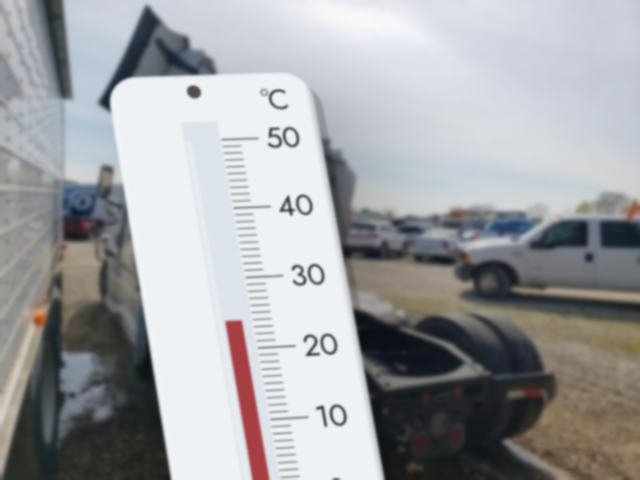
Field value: 24 °C
